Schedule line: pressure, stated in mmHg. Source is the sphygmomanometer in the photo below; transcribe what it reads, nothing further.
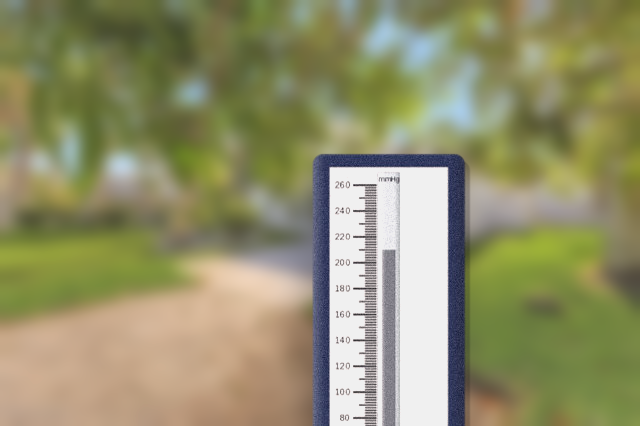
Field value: 210 mmHg
